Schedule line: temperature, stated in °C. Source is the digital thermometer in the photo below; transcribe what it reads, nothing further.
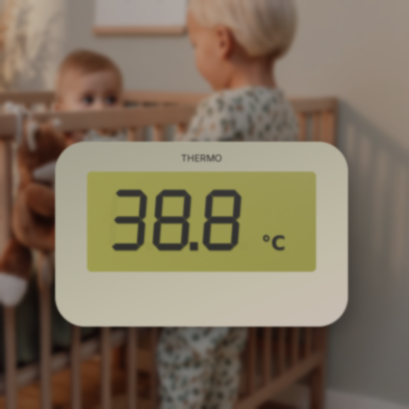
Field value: 38.8 °C
